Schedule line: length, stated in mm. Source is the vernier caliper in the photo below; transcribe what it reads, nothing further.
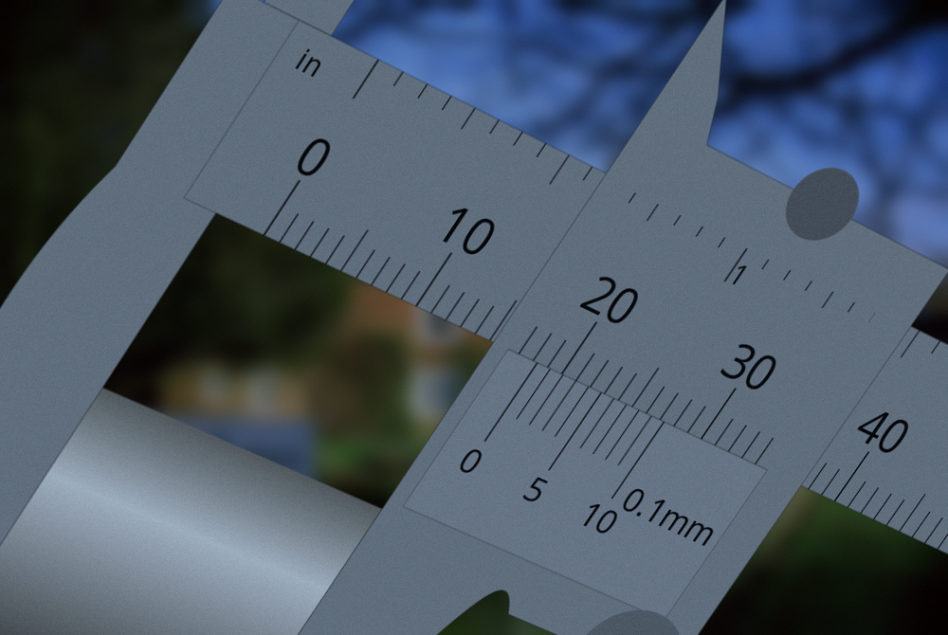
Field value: 18.3 mm
